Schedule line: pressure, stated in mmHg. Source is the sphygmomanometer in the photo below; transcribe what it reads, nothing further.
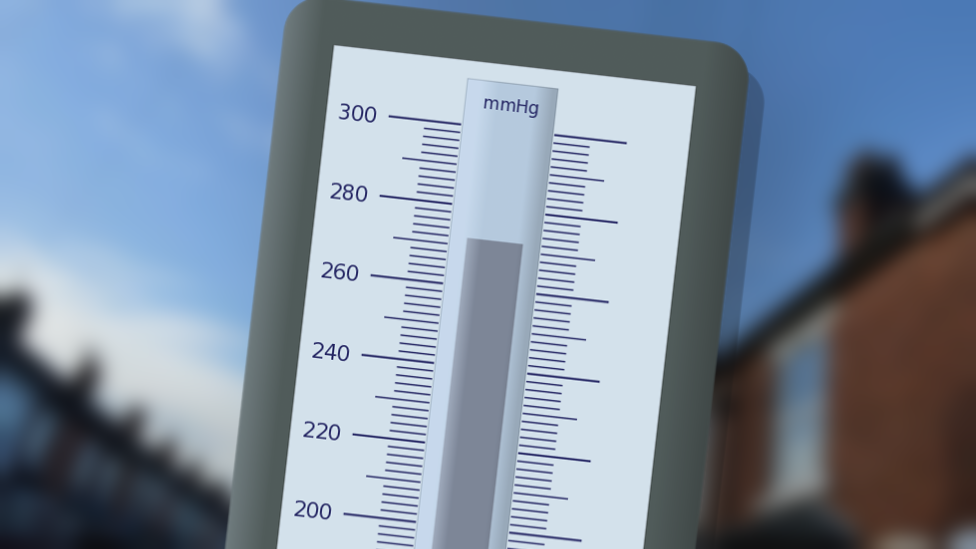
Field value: 272 mmHg
